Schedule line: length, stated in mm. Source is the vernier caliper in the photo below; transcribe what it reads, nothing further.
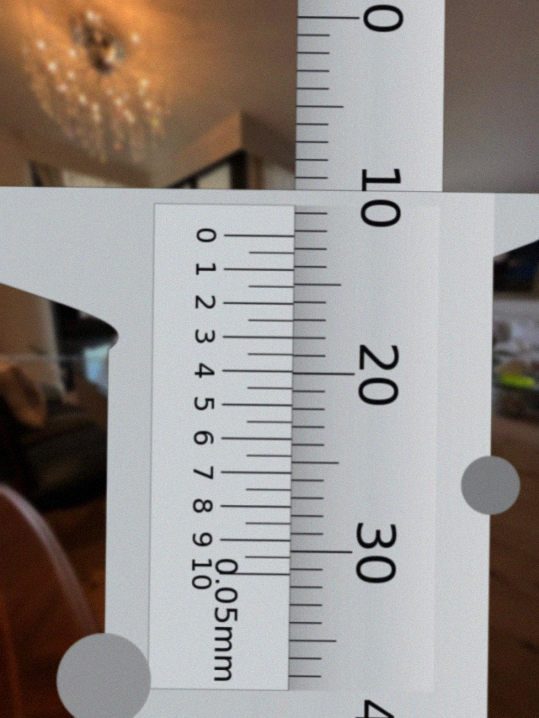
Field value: 12.3 mm
